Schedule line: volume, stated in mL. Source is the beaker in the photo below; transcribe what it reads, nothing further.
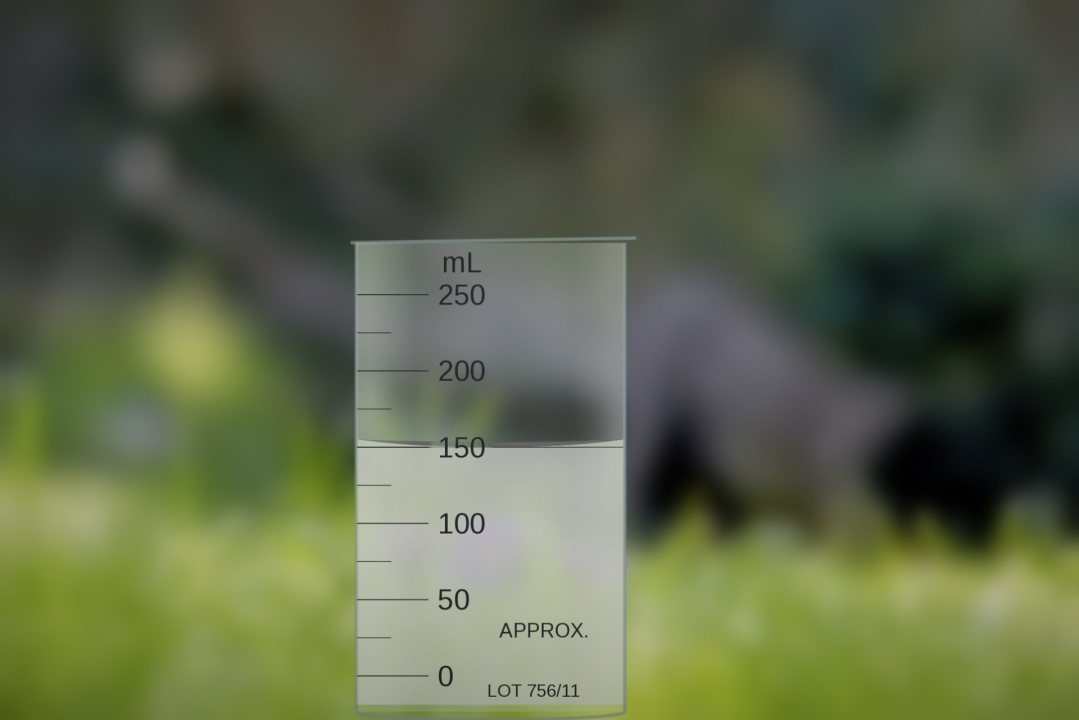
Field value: 150 mL
